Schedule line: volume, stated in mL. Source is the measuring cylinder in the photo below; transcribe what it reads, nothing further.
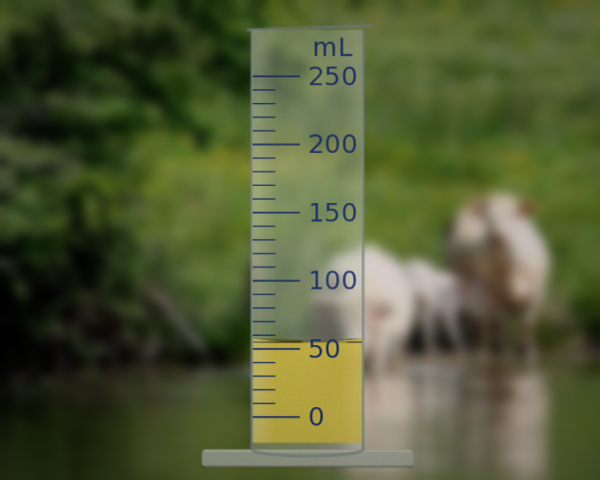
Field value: 55 mL
